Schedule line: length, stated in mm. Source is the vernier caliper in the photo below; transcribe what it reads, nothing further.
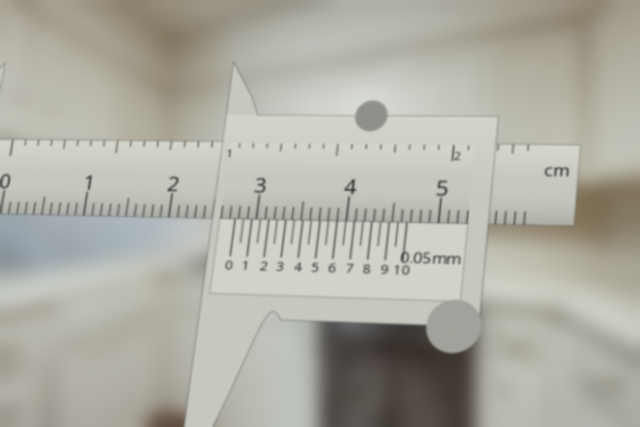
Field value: 27.6 mm
